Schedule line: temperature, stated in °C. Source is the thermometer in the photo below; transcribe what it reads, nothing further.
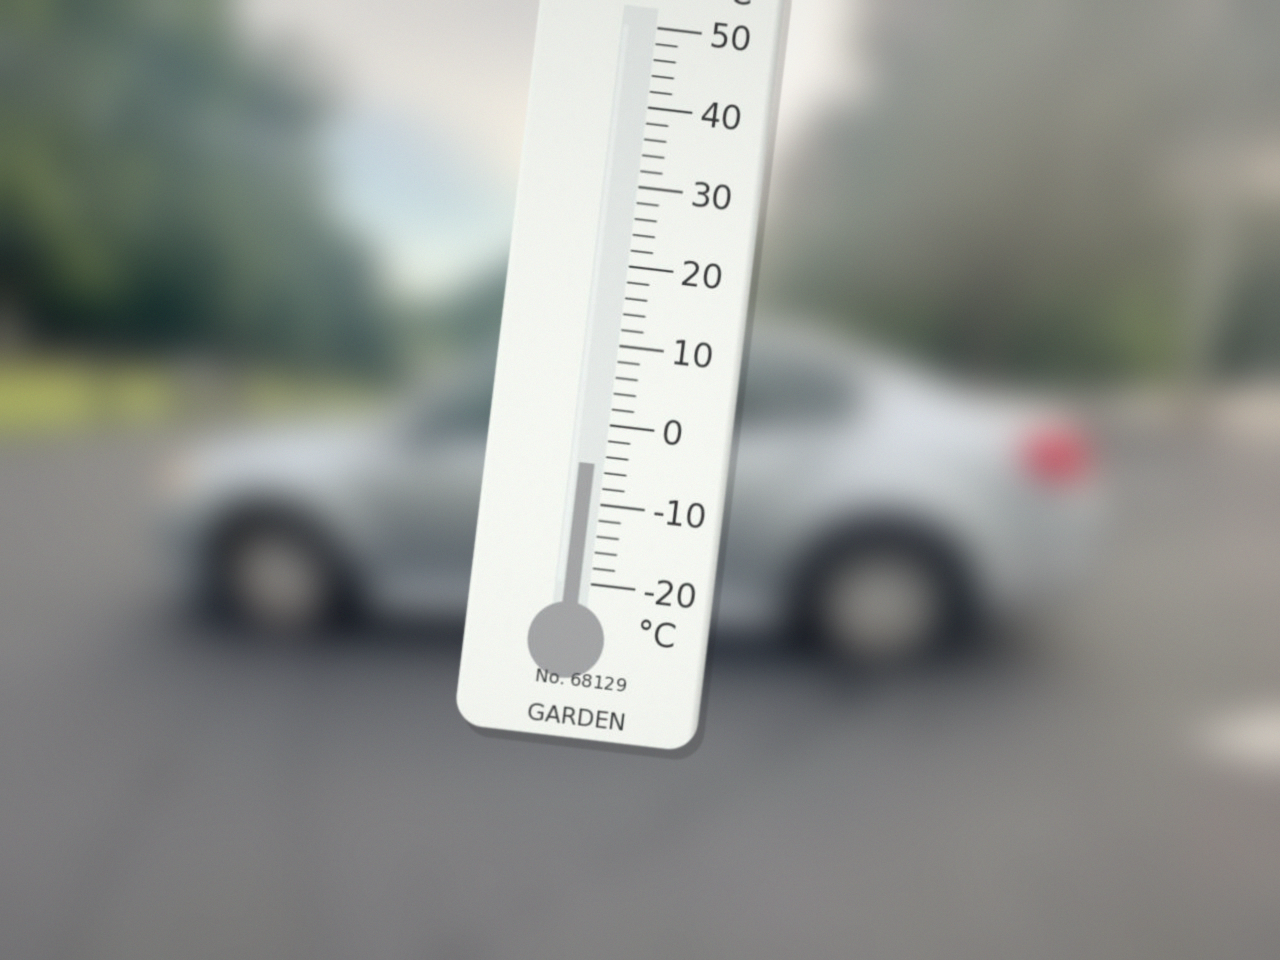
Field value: -5 °C
